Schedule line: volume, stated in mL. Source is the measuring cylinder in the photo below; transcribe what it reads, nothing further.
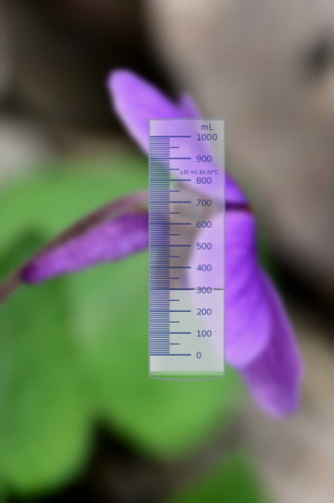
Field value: 300 mL
